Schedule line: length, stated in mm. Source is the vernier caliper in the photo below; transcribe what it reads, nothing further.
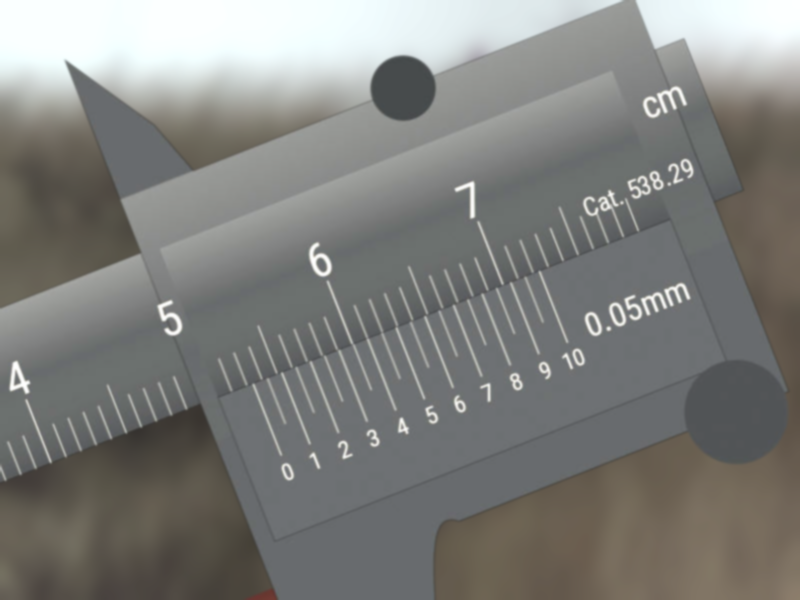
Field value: 53.4 mm
